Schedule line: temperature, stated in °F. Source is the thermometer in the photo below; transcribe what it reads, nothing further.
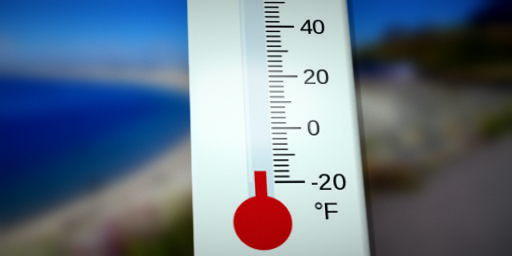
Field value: -16 °F
